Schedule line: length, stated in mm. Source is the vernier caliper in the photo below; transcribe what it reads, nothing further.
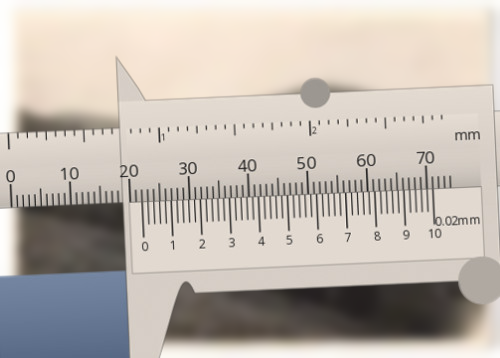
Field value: 22.0 mm
